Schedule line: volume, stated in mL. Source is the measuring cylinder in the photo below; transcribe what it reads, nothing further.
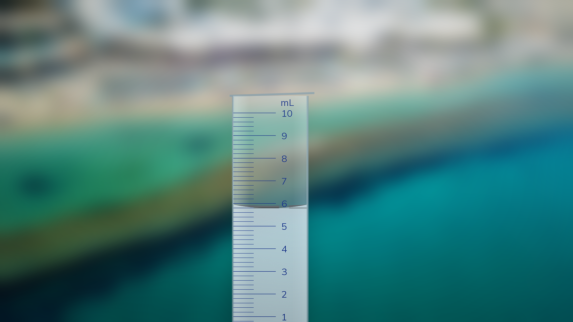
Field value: 5.8 mL
